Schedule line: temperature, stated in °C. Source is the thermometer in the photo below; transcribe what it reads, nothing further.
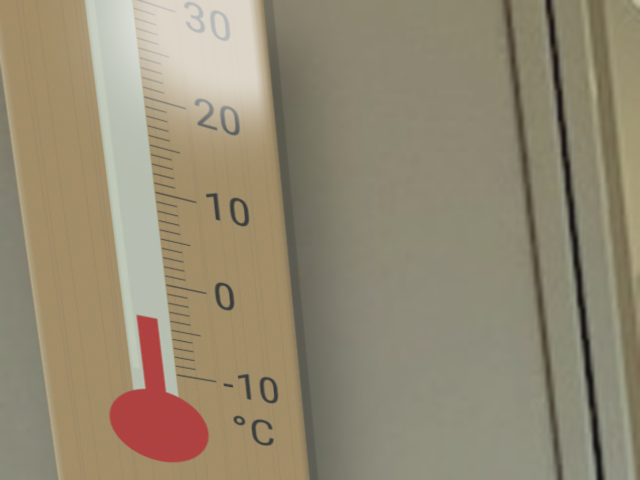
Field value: -4 °C
